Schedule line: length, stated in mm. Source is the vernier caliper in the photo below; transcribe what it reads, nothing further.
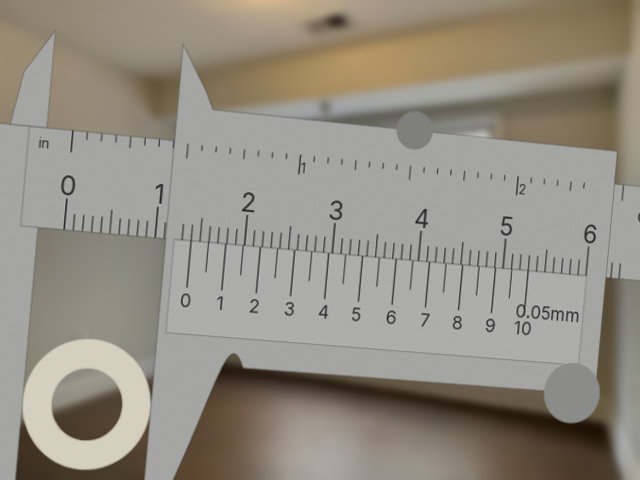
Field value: 14.0 mm
